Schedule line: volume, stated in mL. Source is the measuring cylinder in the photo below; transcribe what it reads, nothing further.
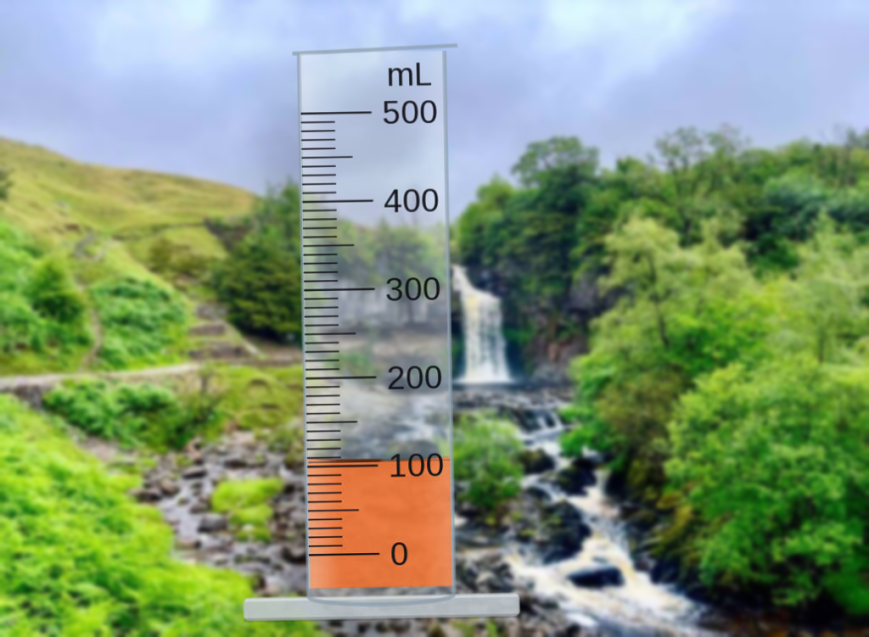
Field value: 105 mL
